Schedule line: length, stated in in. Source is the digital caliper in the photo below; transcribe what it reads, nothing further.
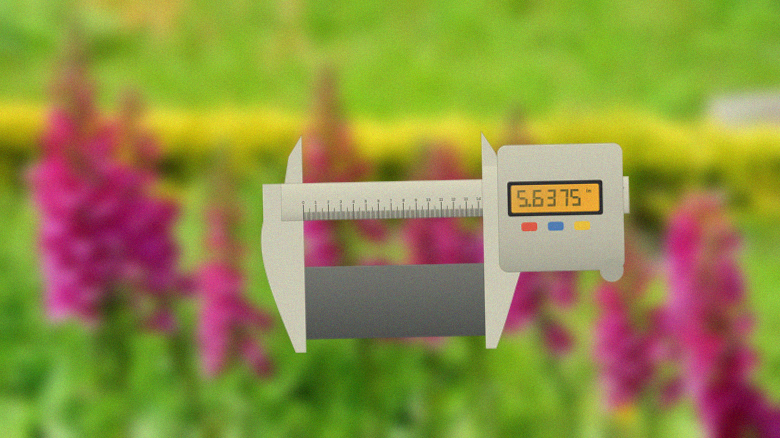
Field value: 5.6375 in
